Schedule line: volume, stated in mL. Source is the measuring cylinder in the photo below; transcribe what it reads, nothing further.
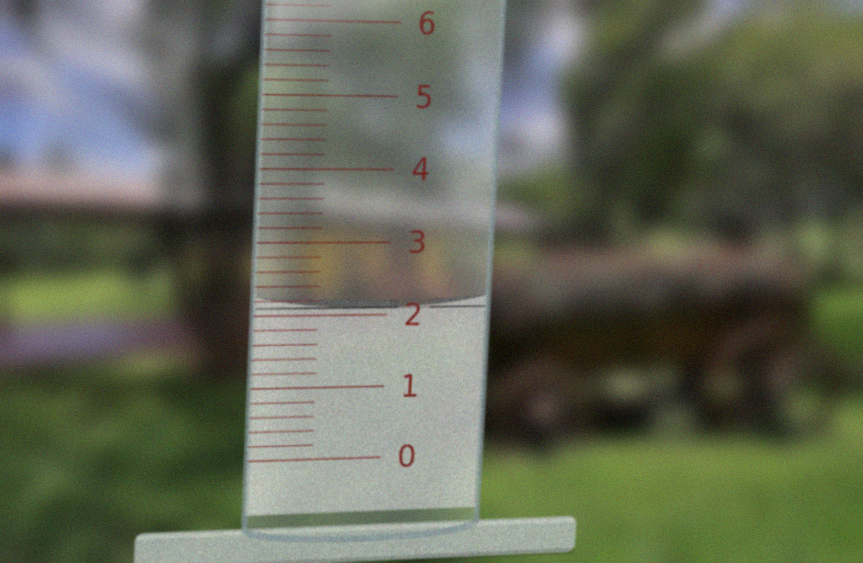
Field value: 2.1 mL
